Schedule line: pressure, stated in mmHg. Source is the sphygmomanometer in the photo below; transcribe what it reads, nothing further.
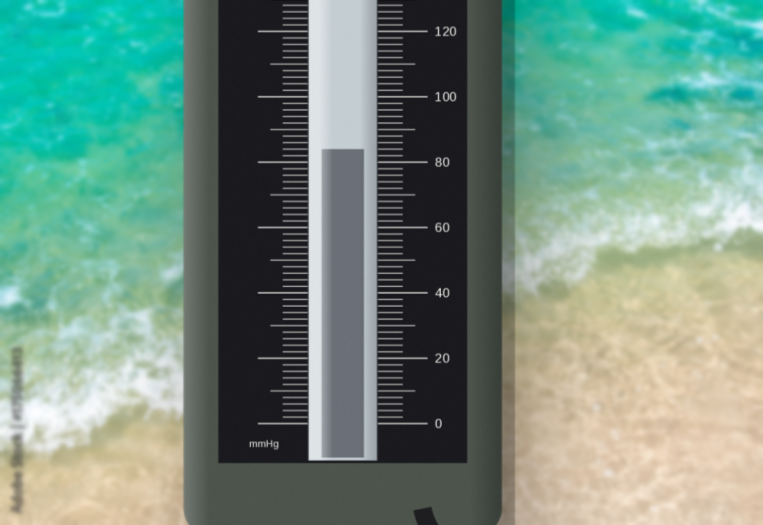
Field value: 84 mmHg
